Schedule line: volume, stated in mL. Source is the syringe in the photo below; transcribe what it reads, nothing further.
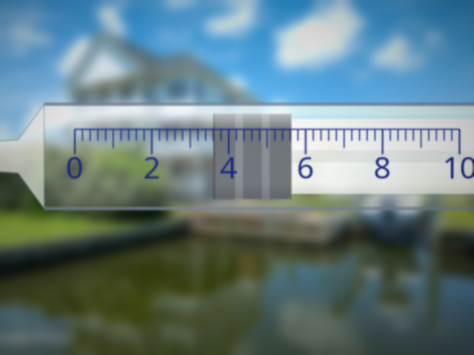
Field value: 3.6 mL
